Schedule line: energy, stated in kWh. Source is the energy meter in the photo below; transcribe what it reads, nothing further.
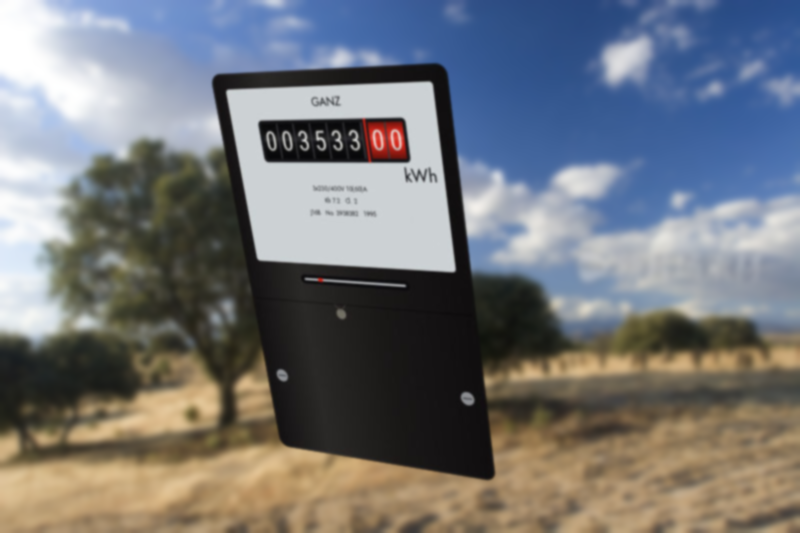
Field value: 3533.00 kWh
